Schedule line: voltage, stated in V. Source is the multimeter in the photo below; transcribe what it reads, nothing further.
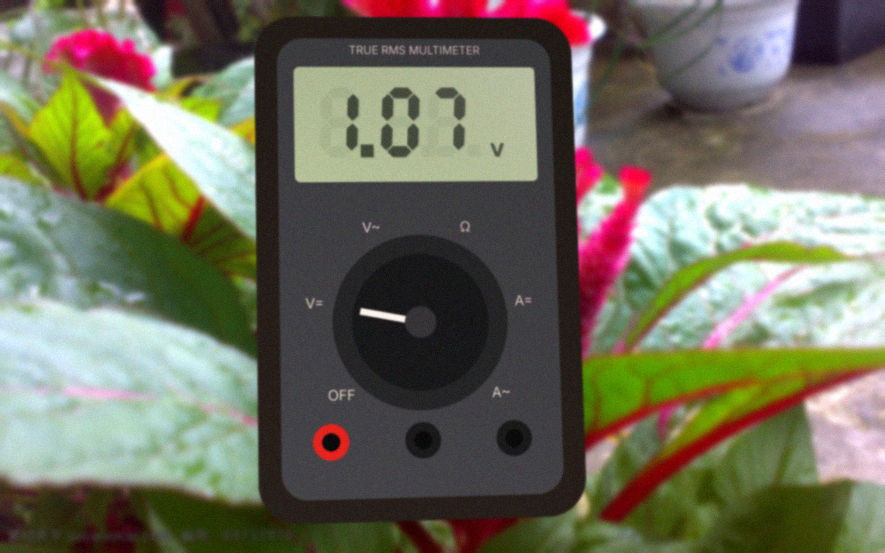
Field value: 1.07 V
